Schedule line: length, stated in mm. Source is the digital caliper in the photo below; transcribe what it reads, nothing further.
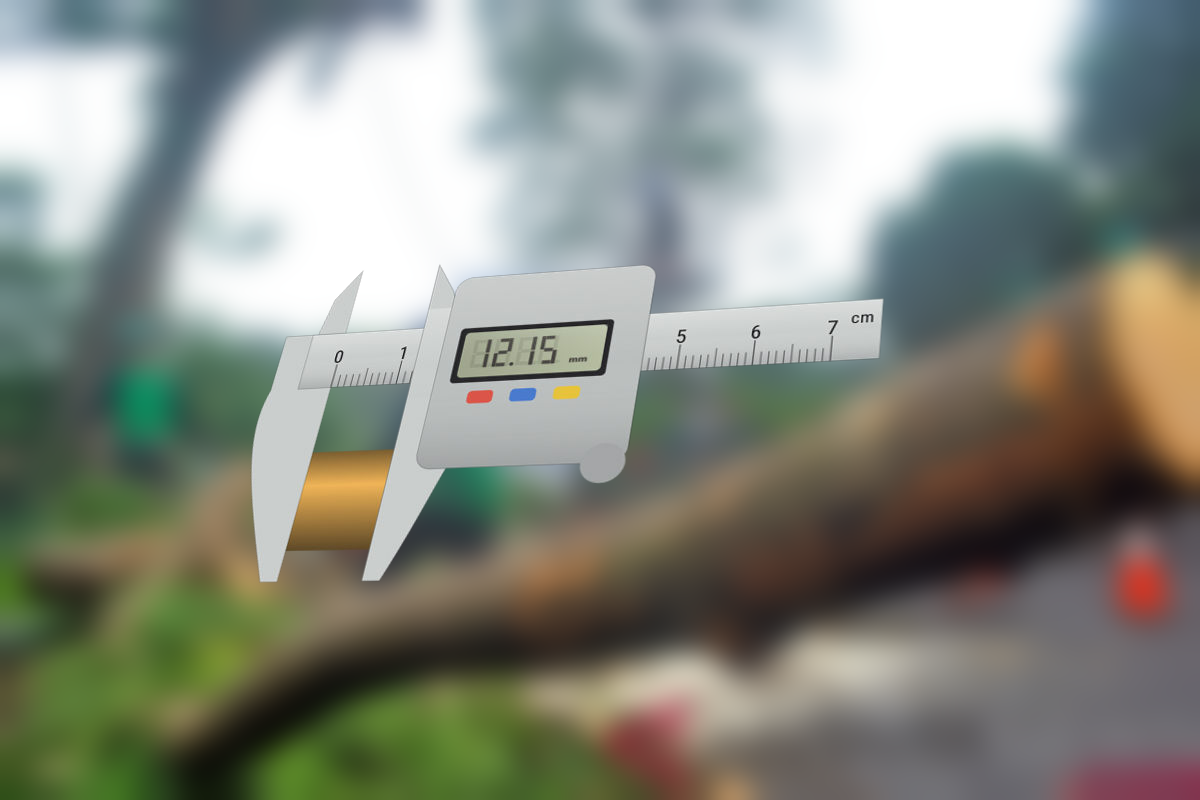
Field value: 12.15 mm
